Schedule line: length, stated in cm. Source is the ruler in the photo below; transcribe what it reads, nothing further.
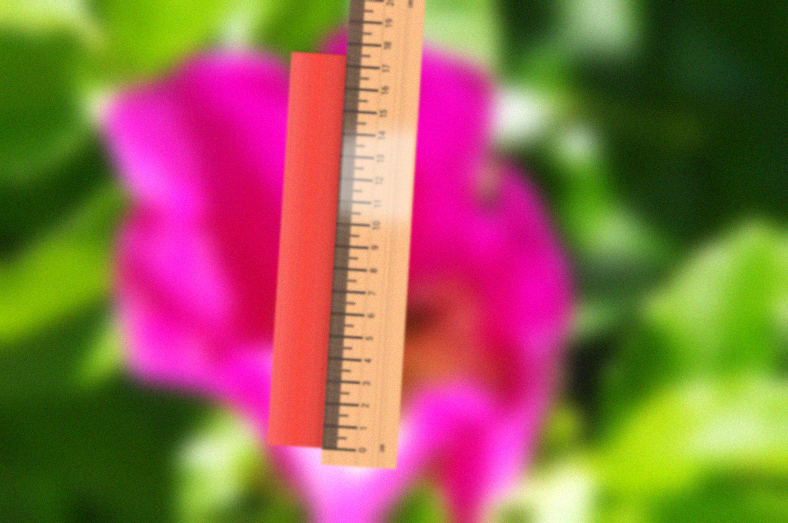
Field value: 17.5 cm
